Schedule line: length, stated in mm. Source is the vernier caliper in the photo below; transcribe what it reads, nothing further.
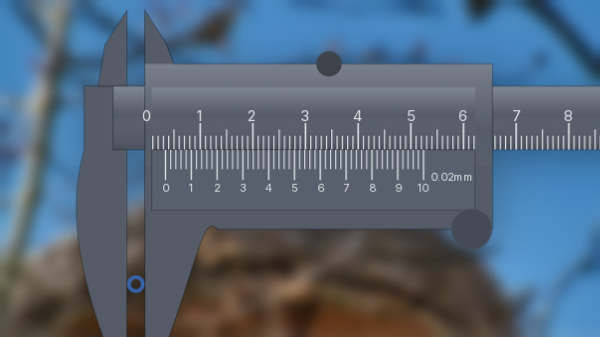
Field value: 3.4 mm
